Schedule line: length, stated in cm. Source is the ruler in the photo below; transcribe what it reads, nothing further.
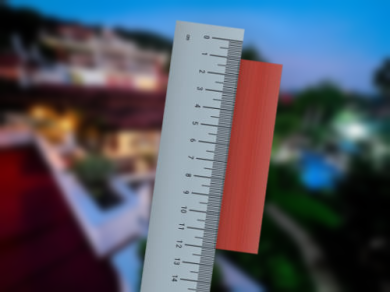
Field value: 11 cm
